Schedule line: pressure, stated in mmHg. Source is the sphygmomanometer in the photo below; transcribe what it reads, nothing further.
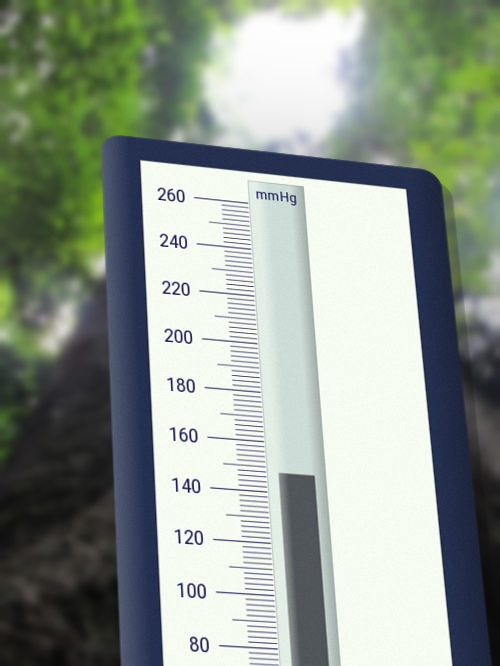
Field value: 148 mmHg
